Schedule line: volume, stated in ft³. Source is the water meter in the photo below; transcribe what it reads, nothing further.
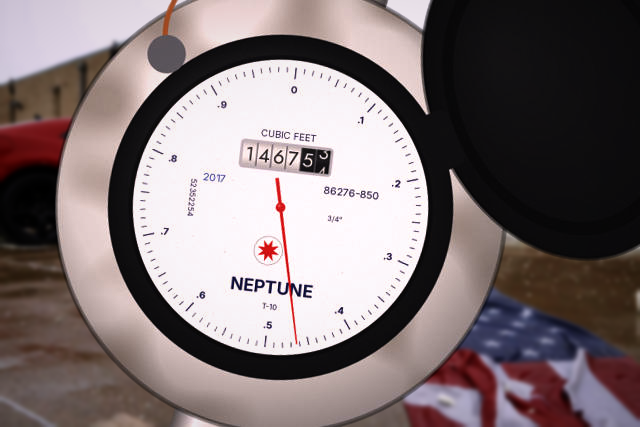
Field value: 146753.46 ft³
